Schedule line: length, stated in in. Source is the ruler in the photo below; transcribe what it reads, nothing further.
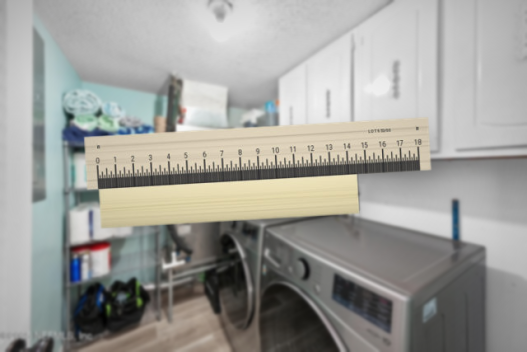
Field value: 14.5 in
